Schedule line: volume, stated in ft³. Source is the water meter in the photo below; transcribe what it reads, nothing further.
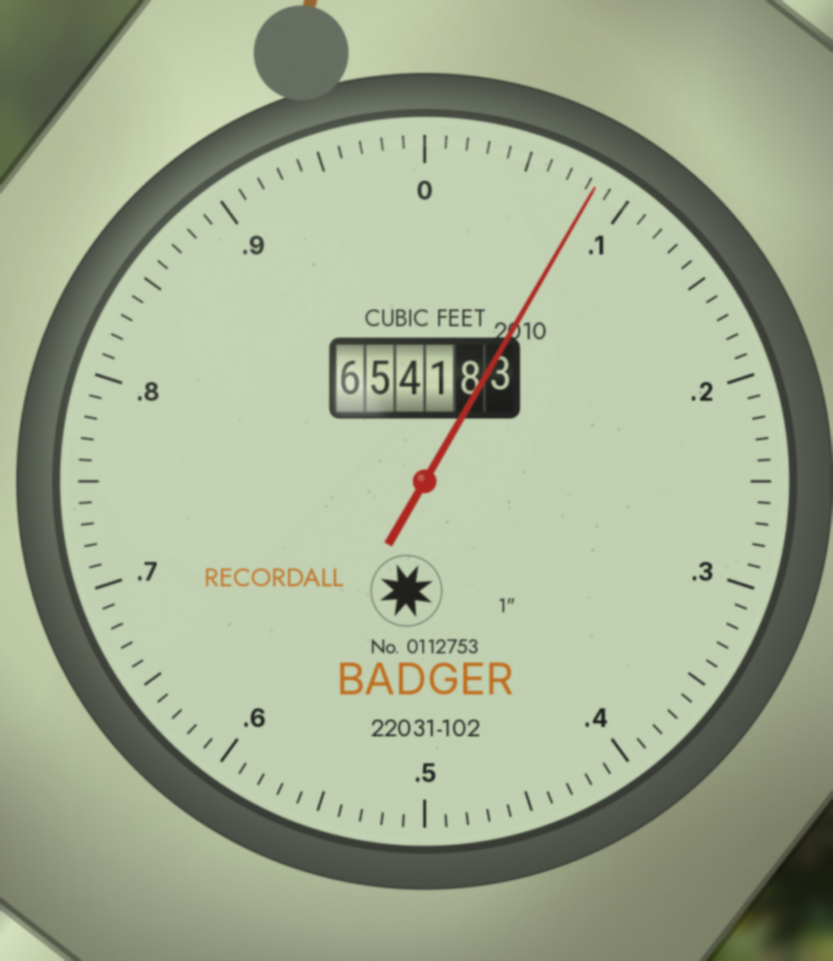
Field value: 654183.08 ft³
